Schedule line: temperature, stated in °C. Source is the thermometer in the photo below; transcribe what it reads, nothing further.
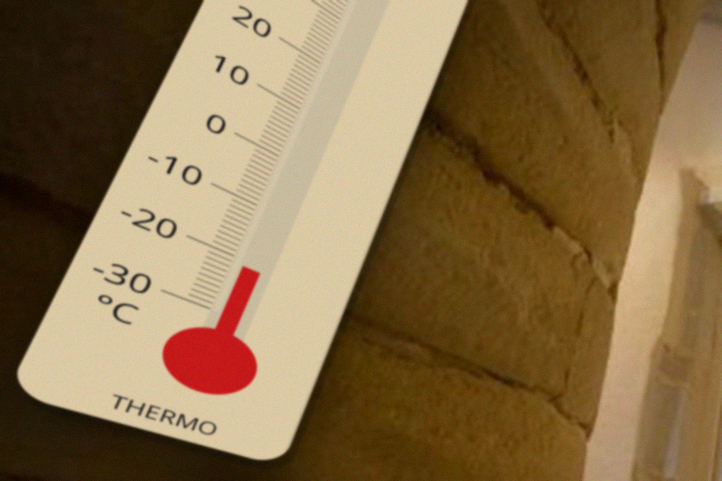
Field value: -21 °C
